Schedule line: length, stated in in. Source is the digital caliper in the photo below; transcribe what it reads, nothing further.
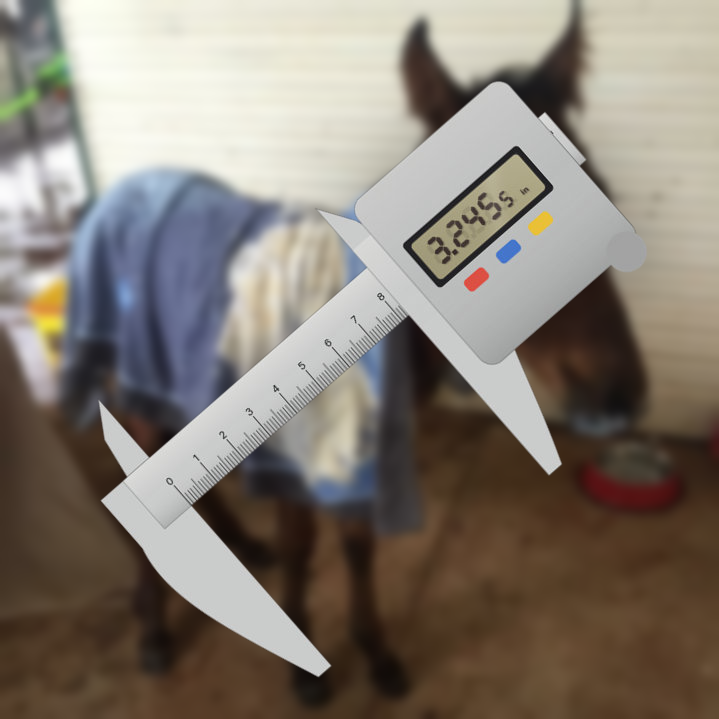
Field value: 3.2455 in
